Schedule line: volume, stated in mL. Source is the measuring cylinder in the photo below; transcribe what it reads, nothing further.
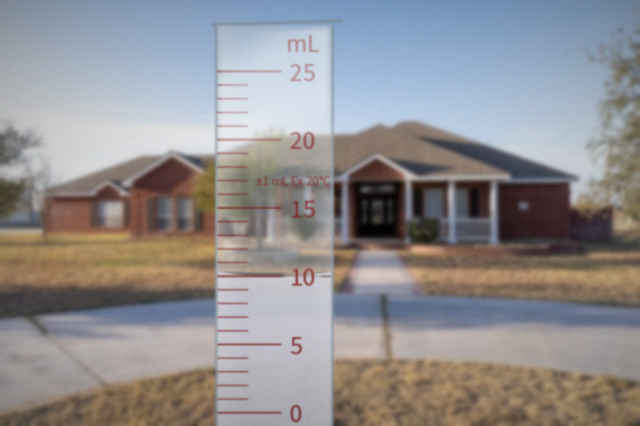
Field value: 10 mL
